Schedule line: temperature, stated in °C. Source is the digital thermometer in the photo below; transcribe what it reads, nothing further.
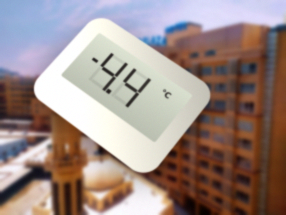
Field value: -4.4 °C
